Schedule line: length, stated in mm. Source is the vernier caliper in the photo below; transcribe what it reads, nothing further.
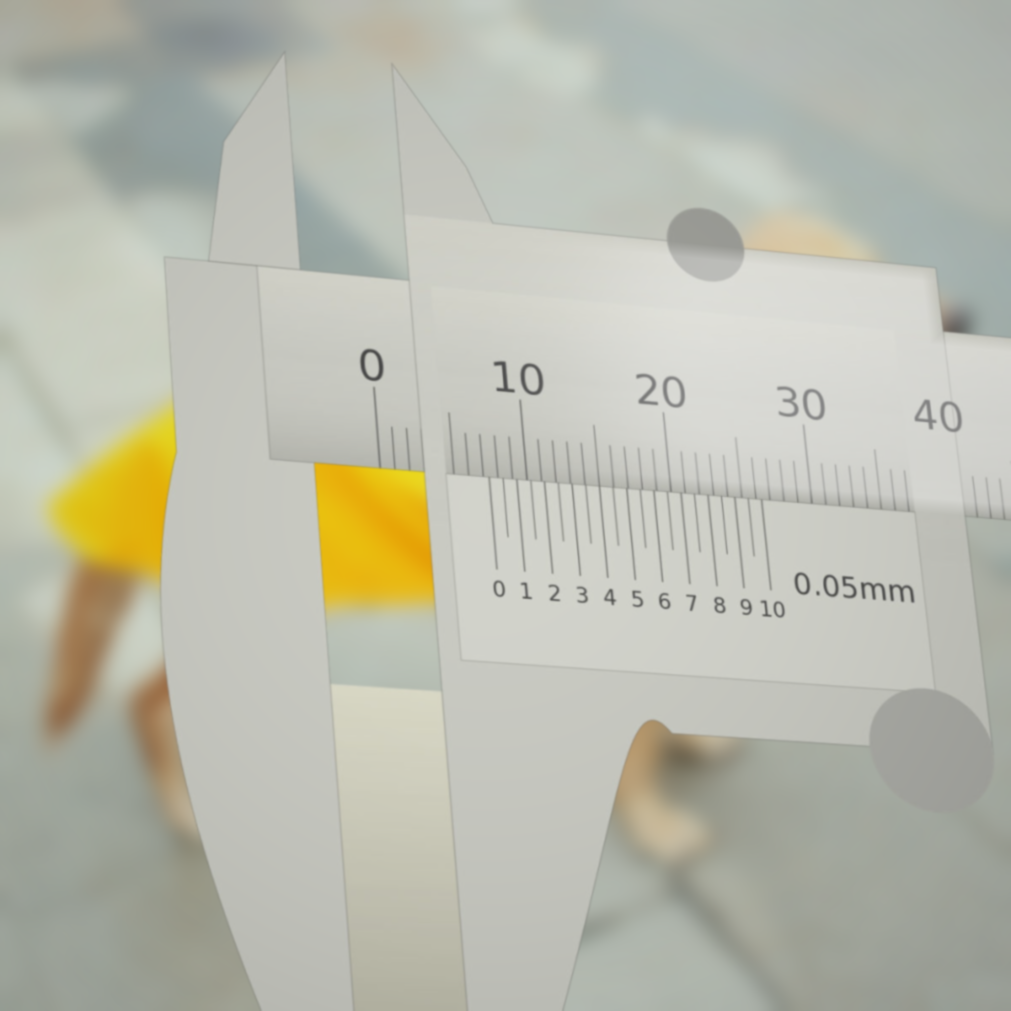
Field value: 7.4 mm
